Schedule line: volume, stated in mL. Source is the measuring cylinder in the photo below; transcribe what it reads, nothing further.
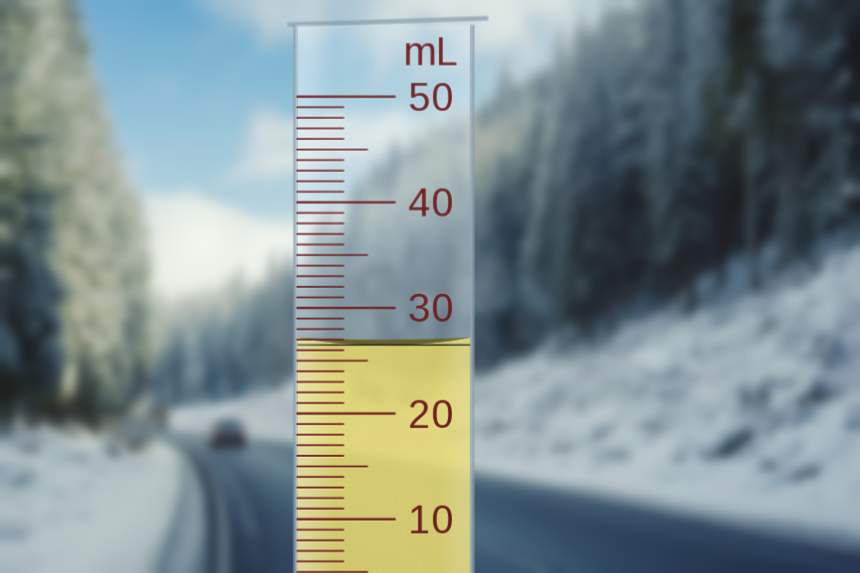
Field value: 26.5 mL
